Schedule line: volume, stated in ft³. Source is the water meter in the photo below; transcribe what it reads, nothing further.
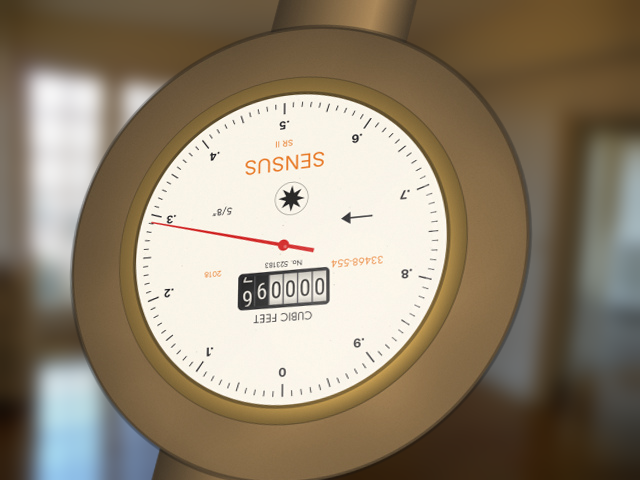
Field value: 96.29 ft³
